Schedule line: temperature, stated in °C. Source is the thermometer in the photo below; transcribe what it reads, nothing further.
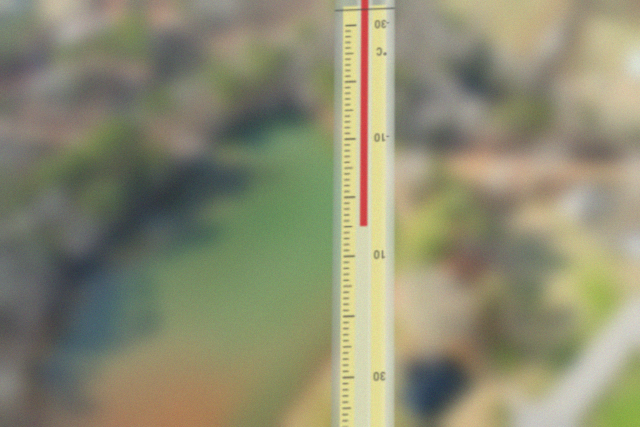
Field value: 5 °C
